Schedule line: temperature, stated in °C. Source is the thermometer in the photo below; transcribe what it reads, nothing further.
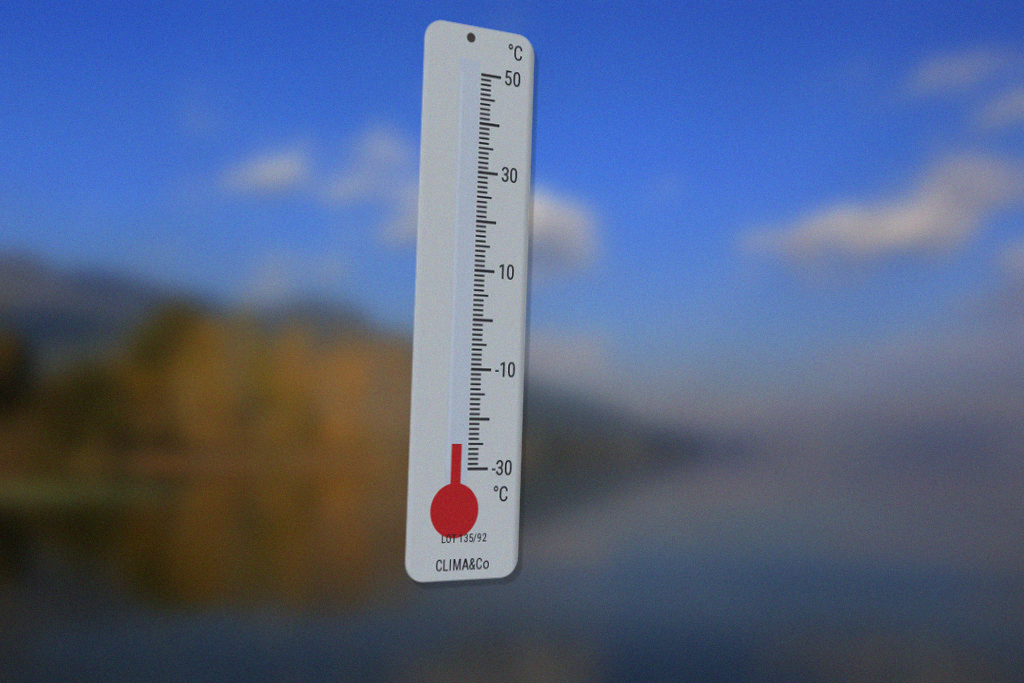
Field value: -25 °C
